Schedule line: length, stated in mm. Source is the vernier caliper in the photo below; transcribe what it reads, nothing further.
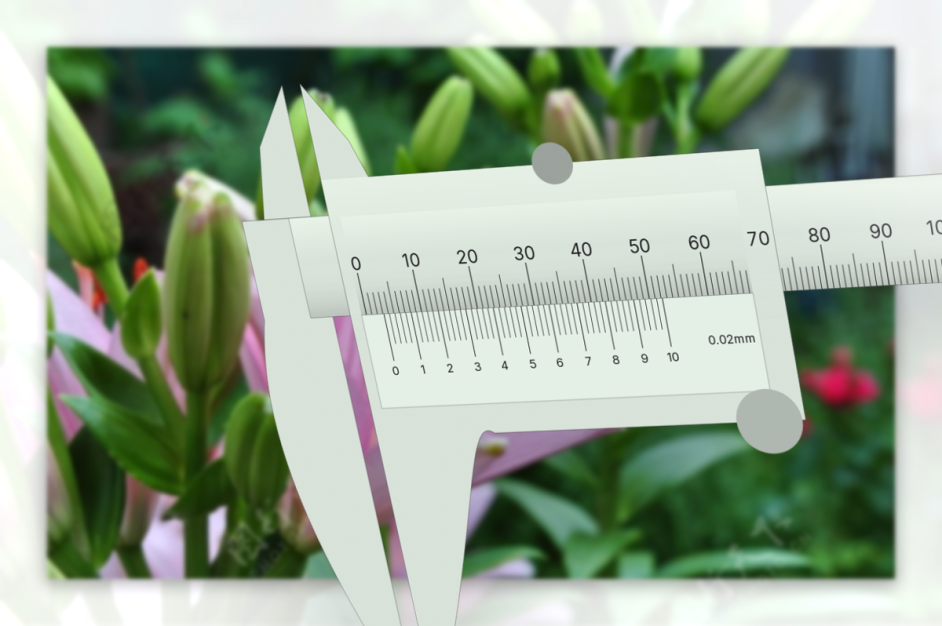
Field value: 3.2 mm
